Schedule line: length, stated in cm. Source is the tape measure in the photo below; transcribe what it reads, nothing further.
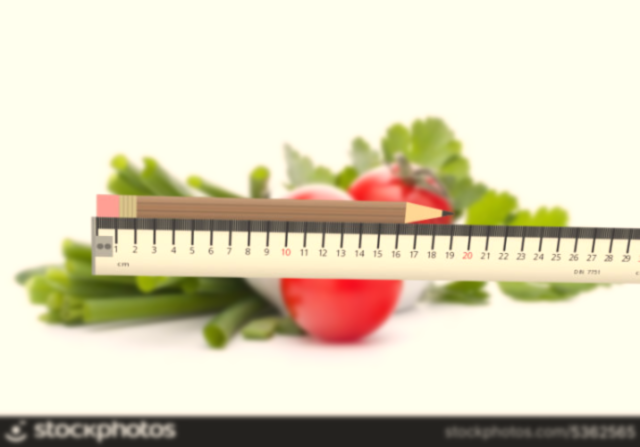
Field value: 19 cm
